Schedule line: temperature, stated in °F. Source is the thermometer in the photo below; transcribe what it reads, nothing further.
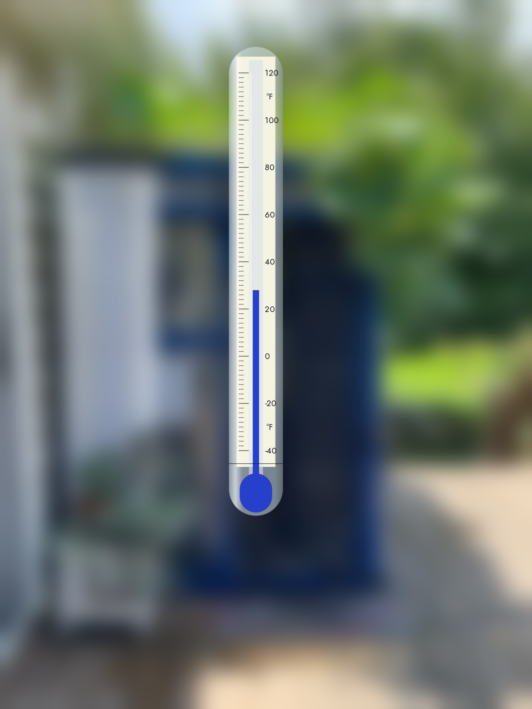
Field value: 28 °F
